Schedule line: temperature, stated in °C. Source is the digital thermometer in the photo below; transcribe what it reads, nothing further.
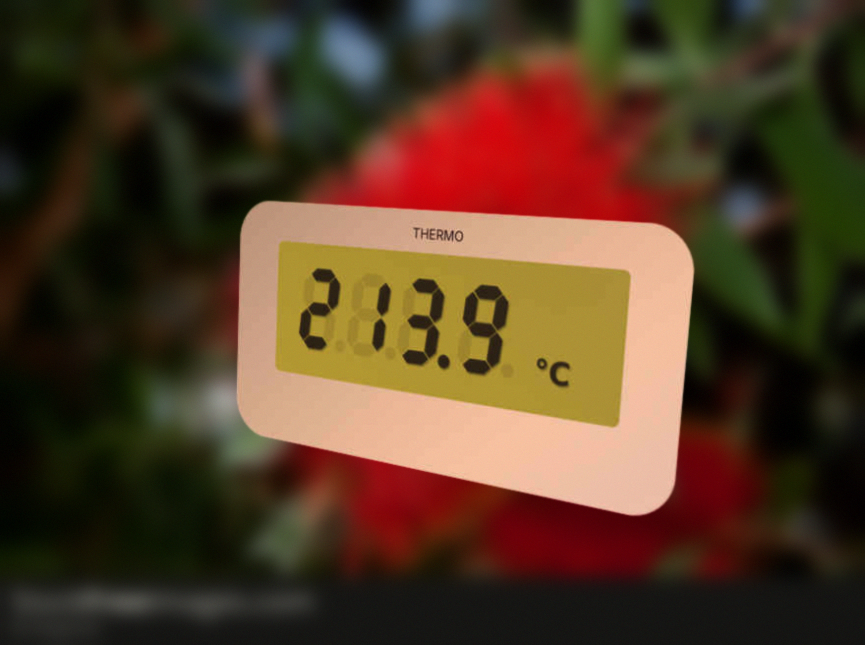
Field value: 213.9 °C
